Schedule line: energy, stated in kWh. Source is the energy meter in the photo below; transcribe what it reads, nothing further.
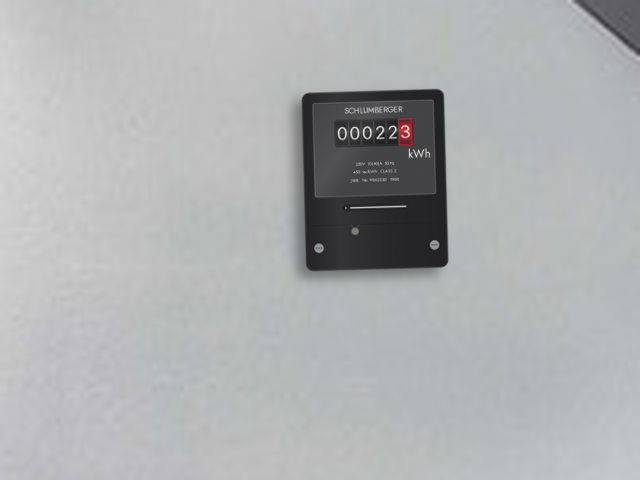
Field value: 22.3 kWh
